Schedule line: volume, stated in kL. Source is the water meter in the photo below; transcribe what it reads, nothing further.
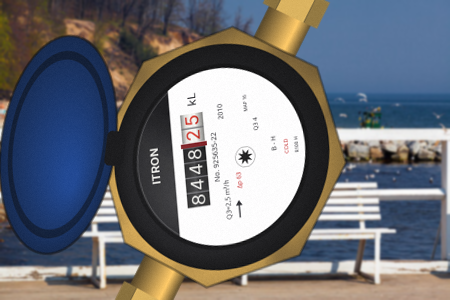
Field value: 8448.25 kL
